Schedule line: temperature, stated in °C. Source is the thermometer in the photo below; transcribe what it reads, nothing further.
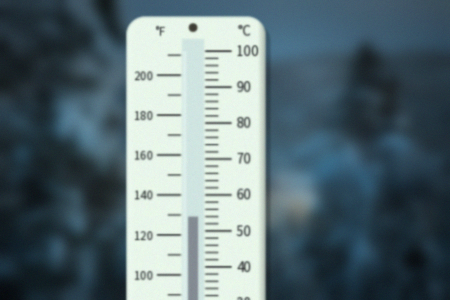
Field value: 54 °C
